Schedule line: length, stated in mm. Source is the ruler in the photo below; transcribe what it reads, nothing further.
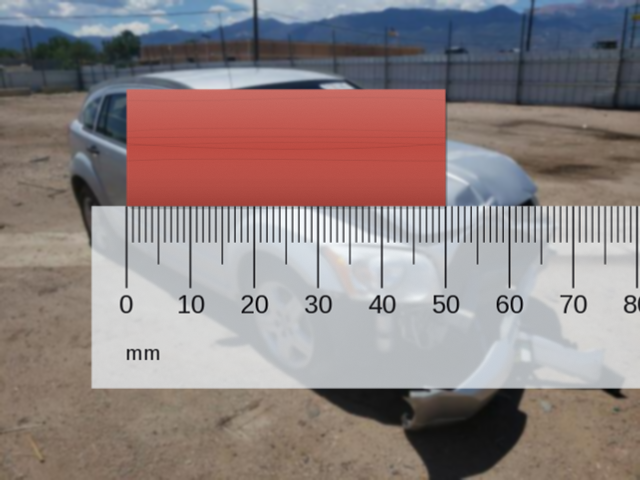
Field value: 50 mm
